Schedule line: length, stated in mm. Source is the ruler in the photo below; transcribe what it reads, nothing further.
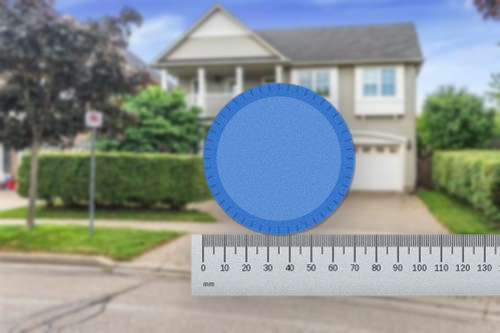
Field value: 70 mm
